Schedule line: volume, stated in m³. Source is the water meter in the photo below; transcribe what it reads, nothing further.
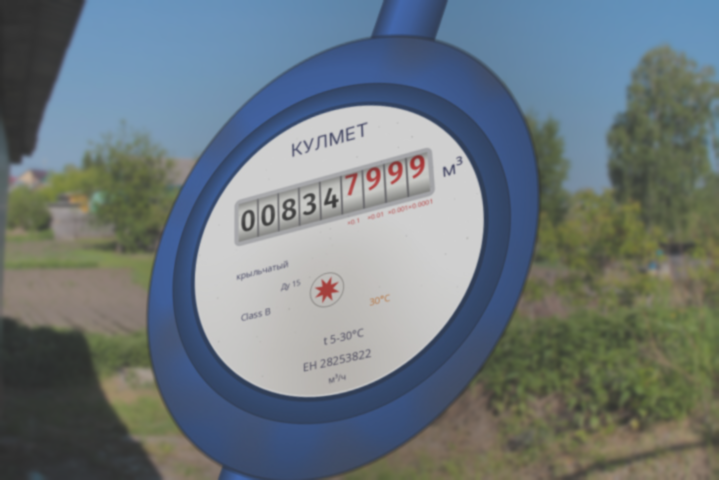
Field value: 834.7999 m³
